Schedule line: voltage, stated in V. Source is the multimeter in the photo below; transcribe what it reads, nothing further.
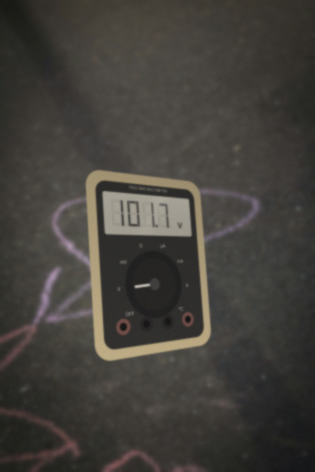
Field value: 101.7 V
